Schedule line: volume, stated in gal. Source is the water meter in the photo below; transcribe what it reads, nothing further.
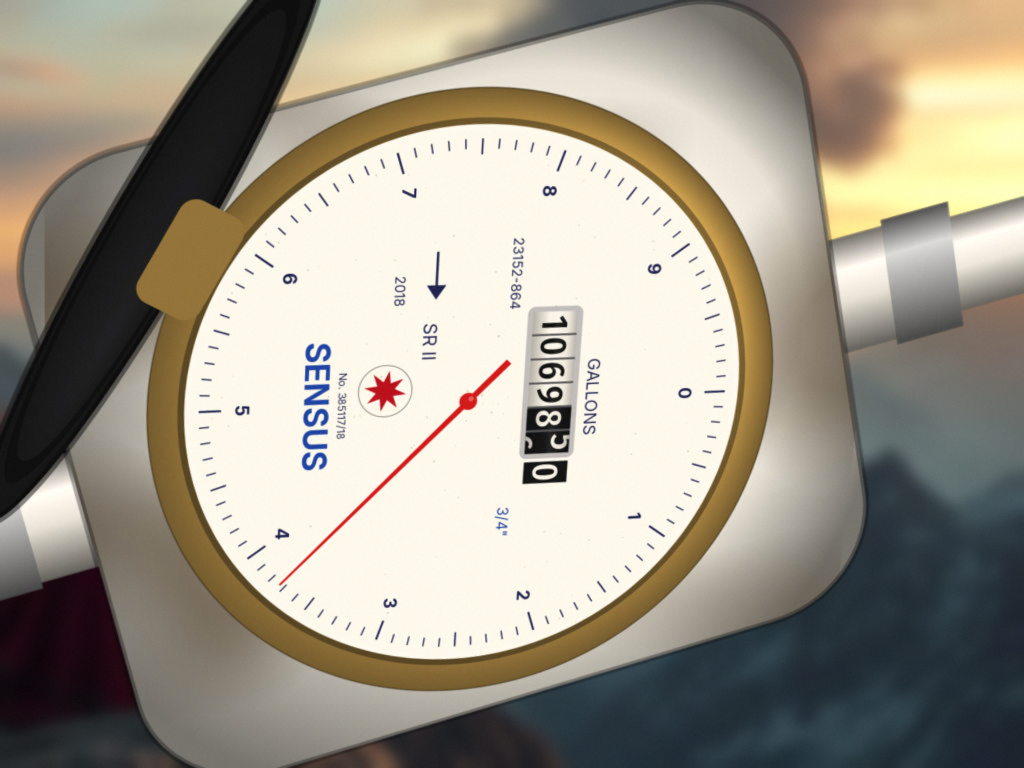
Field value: 1069853.7 gal
